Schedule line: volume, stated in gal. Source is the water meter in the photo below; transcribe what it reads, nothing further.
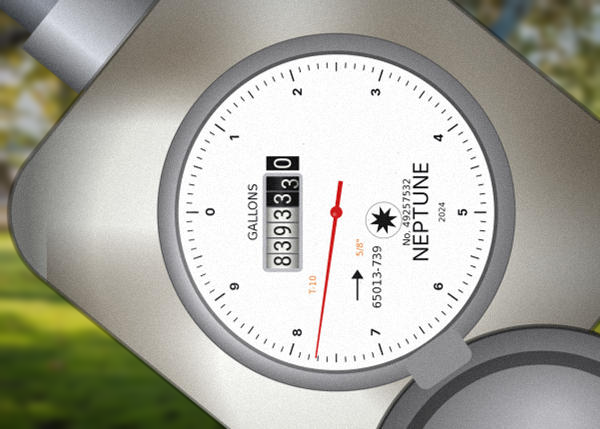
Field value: 8393327.7 gal
